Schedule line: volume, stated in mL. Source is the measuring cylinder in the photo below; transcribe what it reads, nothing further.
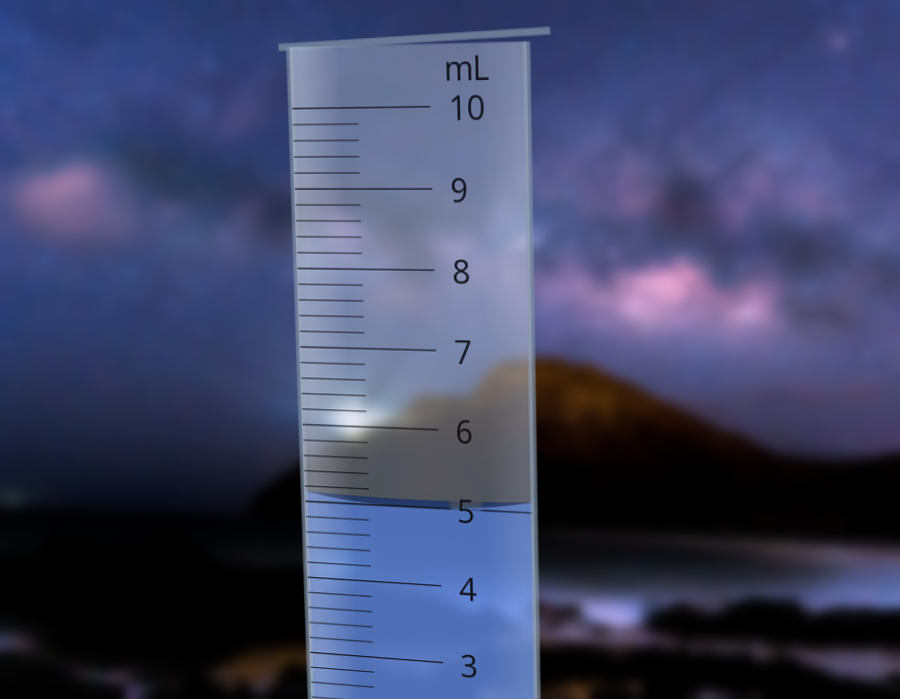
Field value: 5 mL
